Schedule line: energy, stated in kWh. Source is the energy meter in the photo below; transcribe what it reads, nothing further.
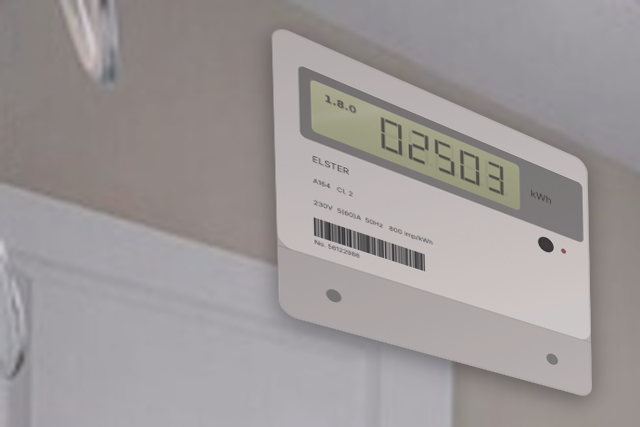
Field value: 2503 kWh
